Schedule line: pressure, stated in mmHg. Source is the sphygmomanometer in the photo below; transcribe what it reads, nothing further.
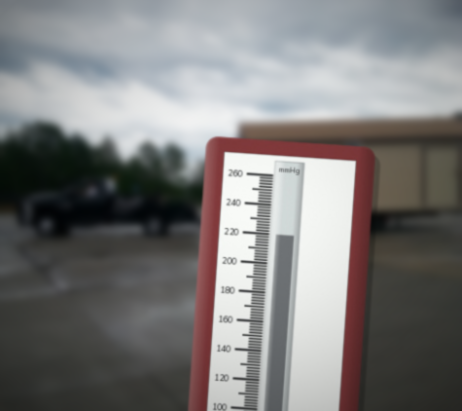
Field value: 220 mmHg
